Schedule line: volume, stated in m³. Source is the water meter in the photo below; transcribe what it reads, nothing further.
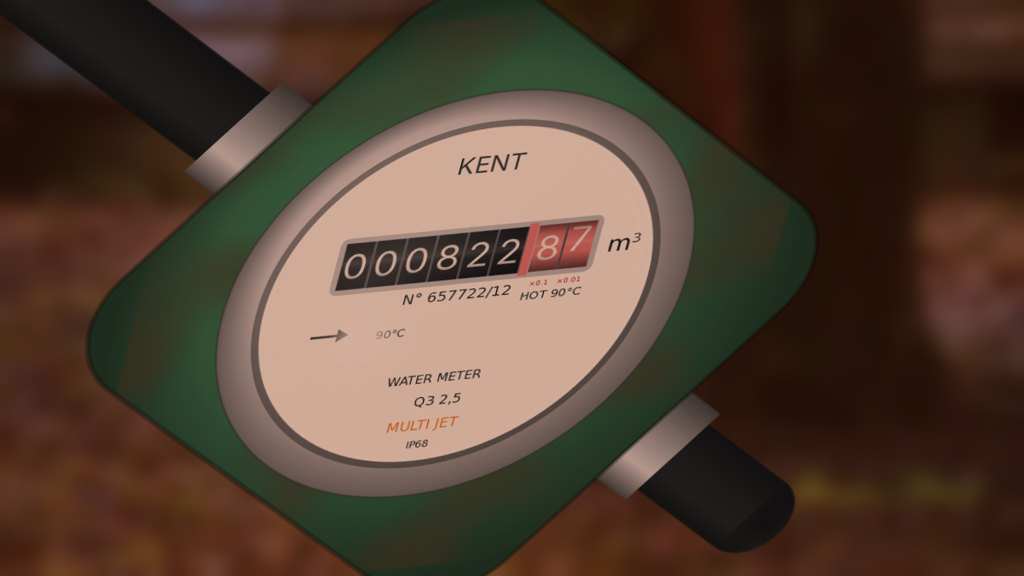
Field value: 822.87 m³
